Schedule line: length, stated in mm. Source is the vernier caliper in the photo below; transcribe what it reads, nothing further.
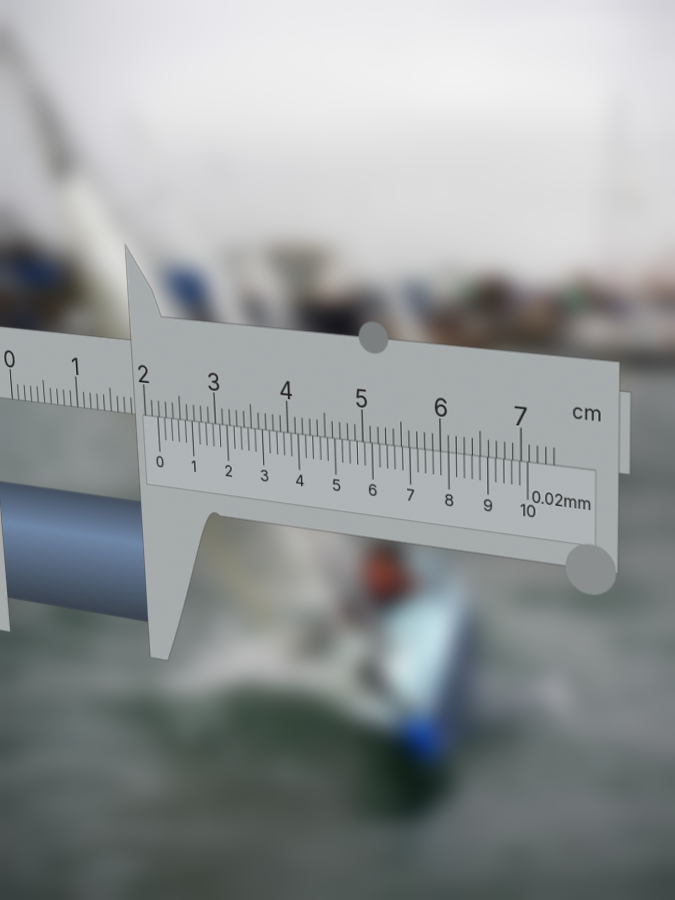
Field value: 21.8 mm
